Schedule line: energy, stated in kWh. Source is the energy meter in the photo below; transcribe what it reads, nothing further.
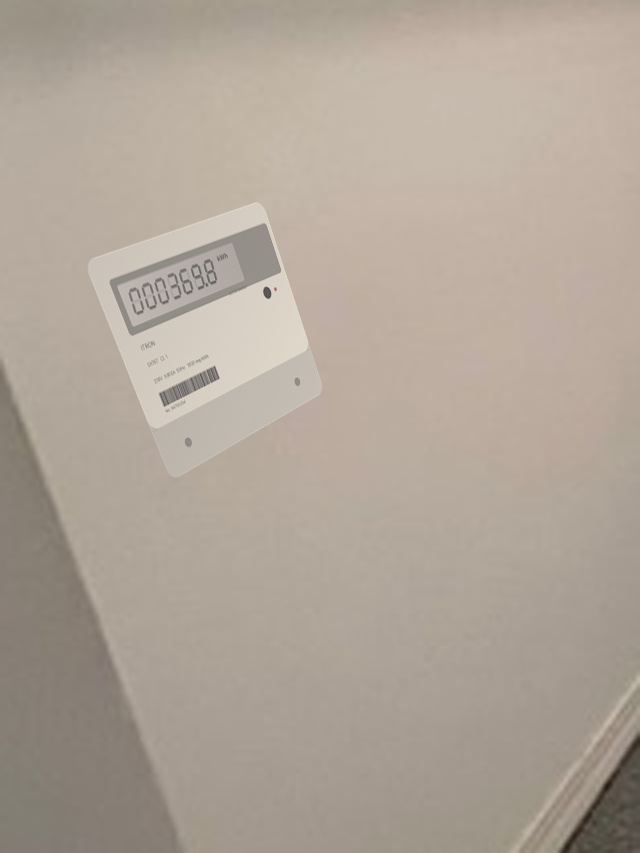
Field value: 369.8 kWh
